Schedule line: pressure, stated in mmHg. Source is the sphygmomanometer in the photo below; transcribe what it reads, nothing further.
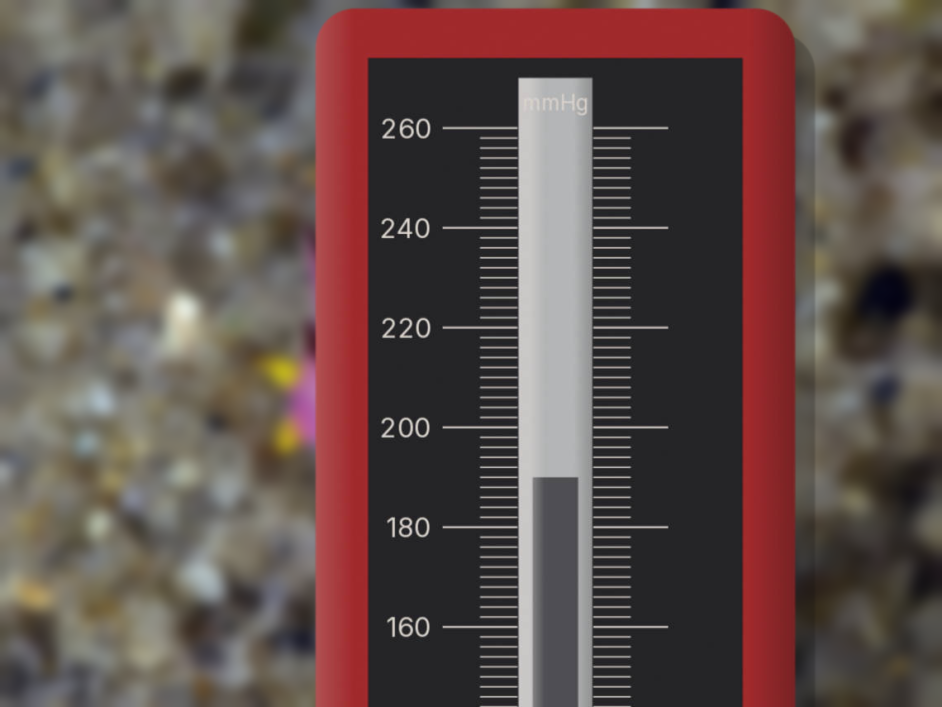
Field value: 190 mmHg
